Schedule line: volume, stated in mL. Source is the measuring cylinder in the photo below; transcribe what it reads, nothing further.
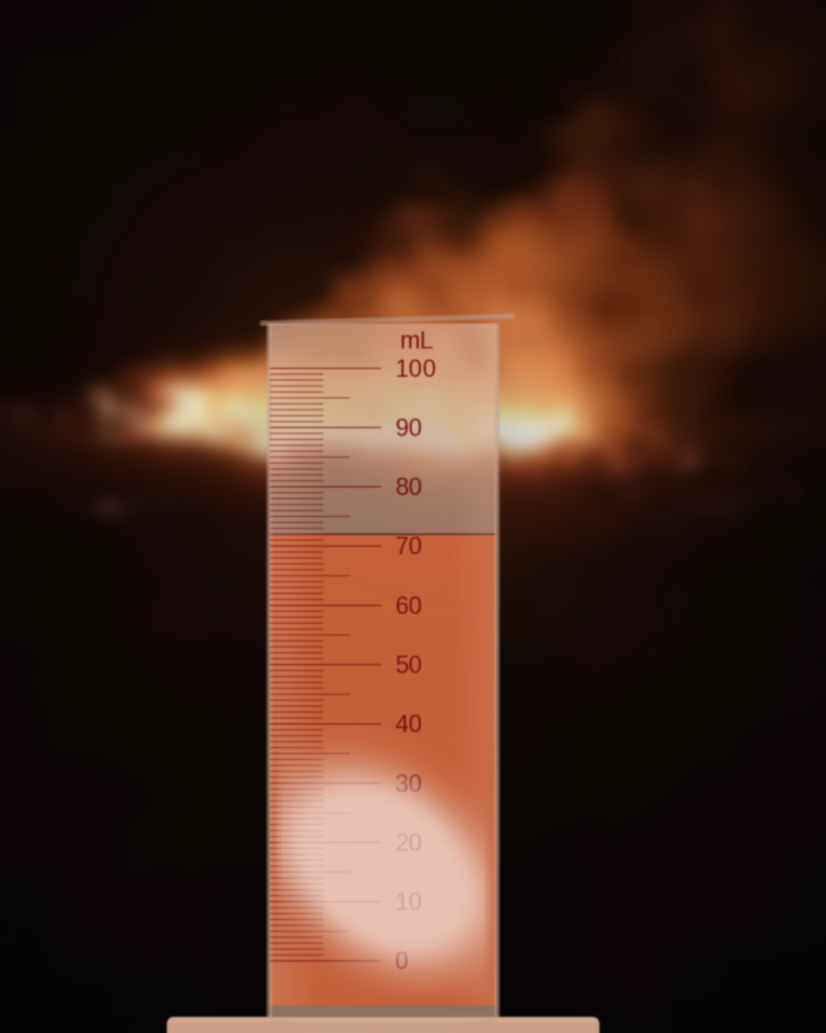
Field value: 72 mL
